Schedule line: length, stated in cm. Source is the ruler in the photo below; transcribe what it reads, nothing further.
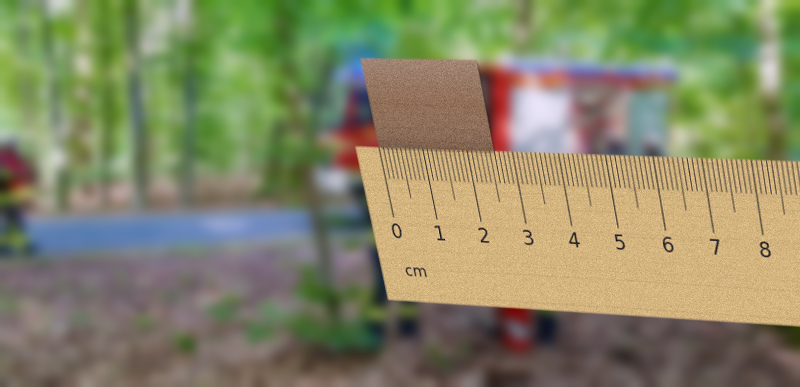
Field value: 2.6 cm
